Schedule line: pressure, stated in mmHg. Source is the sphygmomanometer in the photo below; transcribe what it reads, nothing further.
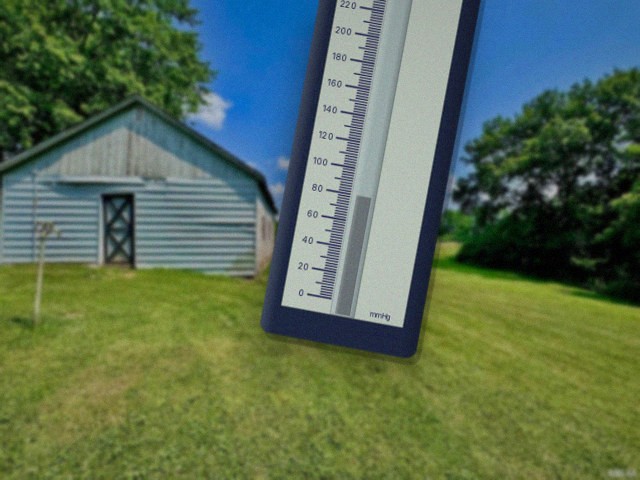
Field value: 80 mmHg
